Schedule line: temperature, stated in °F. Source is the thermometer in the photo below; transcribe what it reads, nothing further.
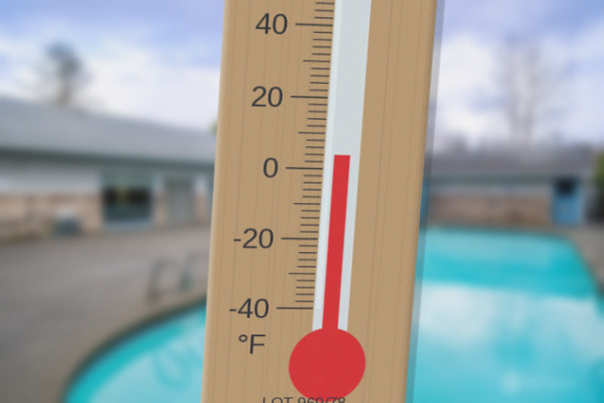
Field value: 4 °F
